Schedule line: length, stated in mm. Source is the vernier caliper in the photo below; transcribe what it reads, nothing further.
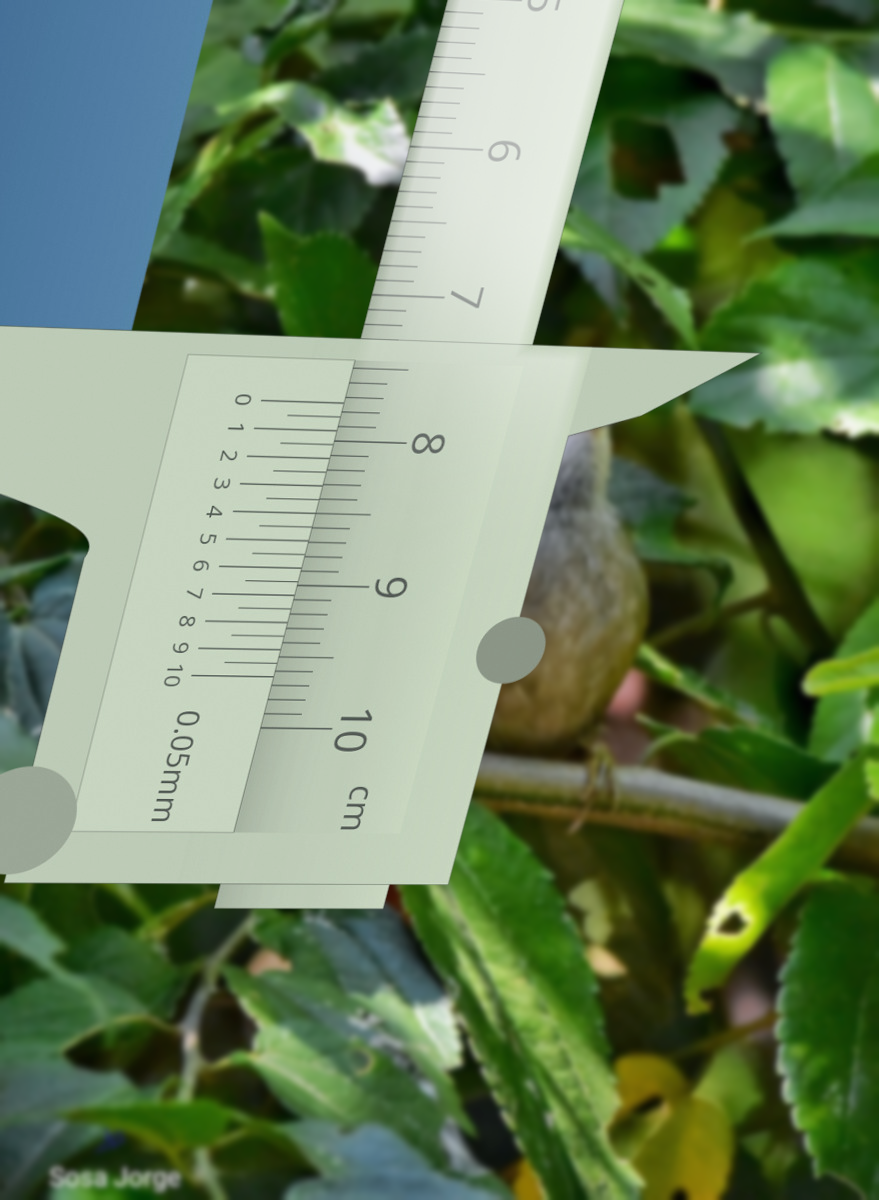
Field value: 77.4 mm
